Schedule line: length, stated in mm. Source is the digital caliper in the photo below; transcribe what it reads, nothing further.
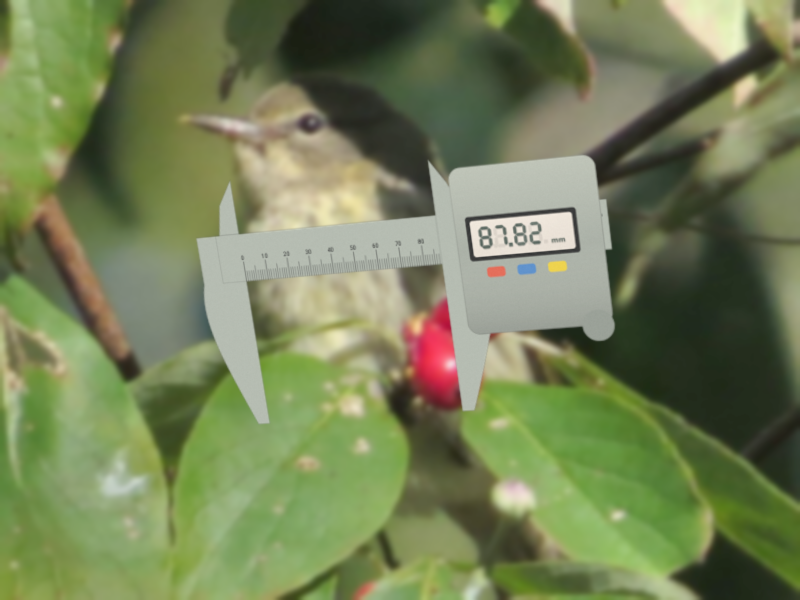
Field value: 87.82 mm
